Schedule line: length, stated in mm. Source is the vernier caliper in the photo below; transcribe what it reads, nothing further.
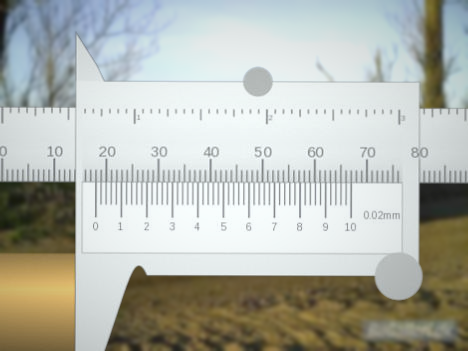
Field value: 18.0 mm
